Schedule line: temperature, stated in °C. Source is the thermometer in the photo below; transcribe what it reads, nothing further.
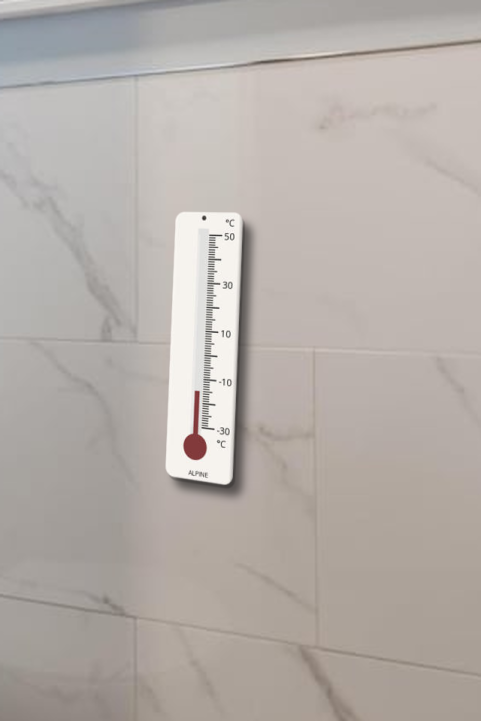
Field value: -15 °C
